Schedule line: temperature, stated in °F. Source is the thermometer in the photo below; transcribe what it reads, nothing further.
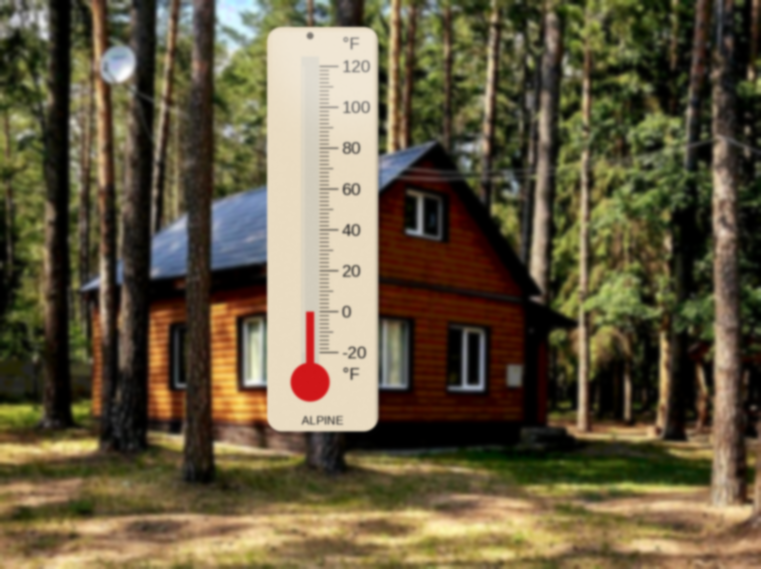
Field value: 0 °F
